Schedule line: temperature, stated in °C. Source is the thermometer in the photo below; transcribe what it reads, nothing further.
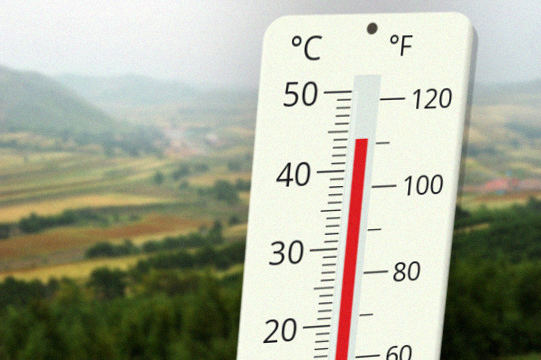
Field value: 44 °C
